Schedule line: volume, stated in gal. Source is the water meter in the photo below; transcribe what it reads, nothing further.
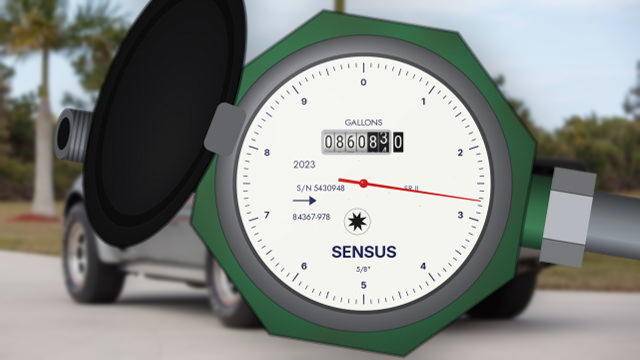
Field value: 860832.7 gal
